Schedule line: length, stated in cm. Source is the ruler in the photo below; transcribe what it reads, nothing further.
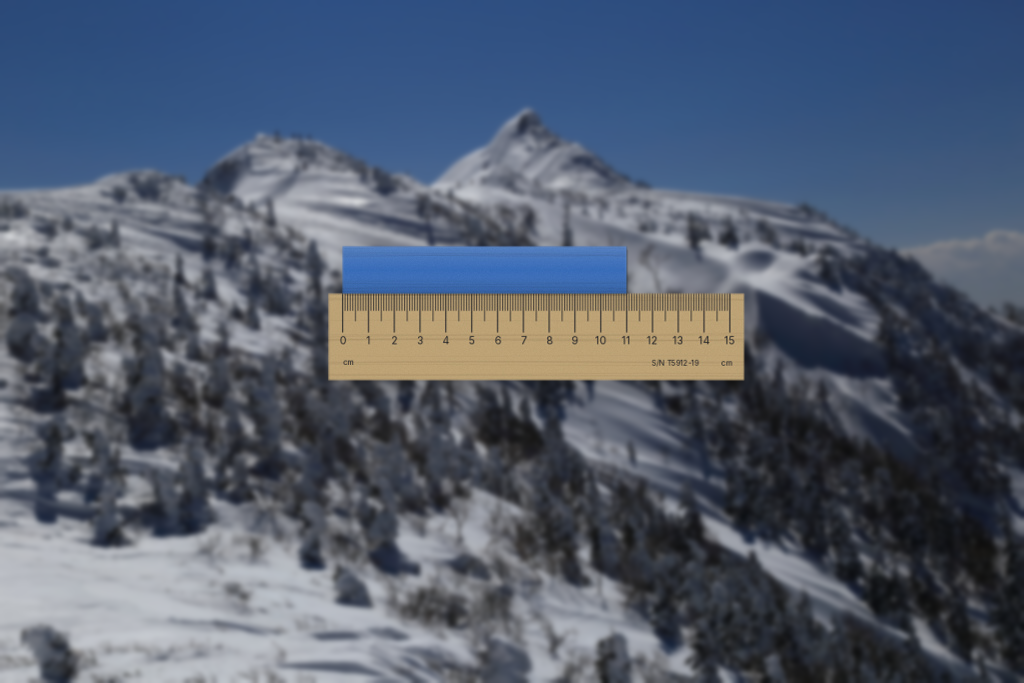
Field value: 11 cm
